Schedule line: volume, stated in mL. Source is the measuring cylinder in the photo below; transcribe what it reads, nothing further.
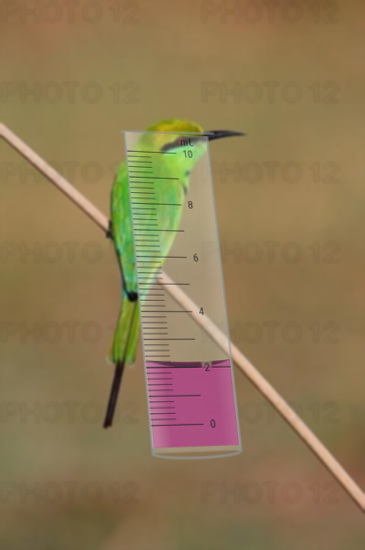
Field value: 2 mL
